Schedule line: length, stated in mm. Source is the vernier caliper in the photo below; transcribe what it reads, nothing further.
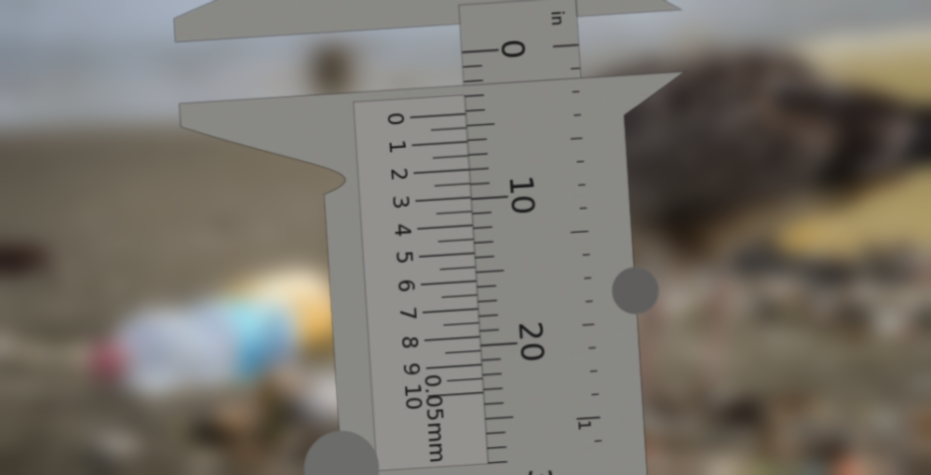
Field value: 4.2 mm
